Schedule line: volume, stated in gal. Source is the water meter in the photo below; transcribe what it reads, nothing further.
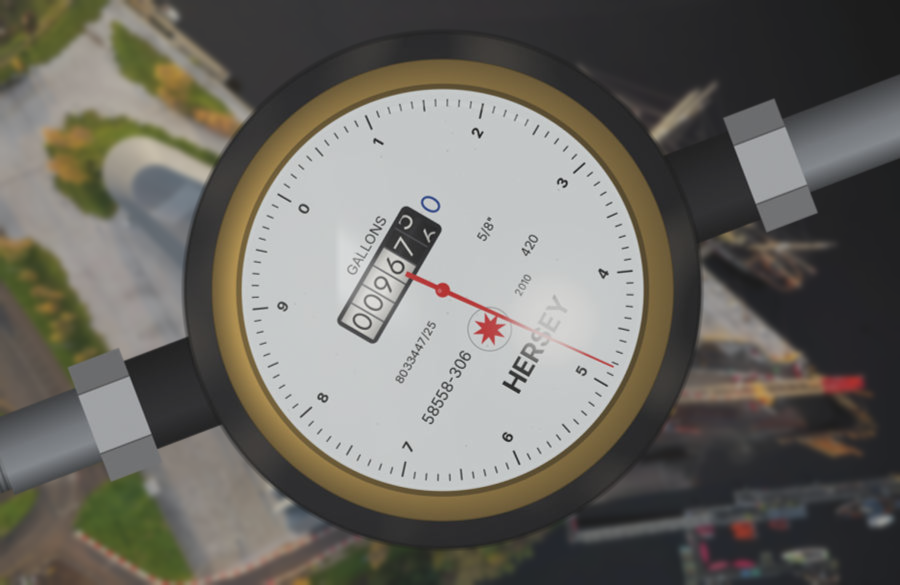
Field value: 96754.8 gal
